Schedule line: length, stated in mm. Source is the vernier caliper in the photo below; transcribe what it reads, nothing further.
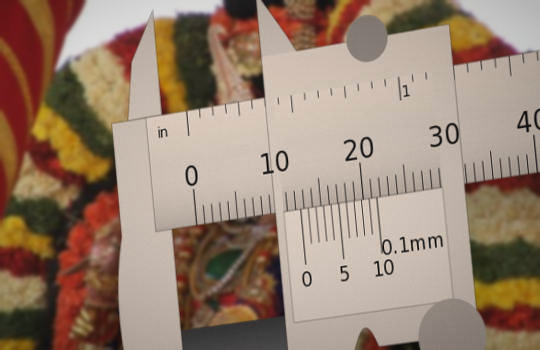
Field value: 12.6 mm
